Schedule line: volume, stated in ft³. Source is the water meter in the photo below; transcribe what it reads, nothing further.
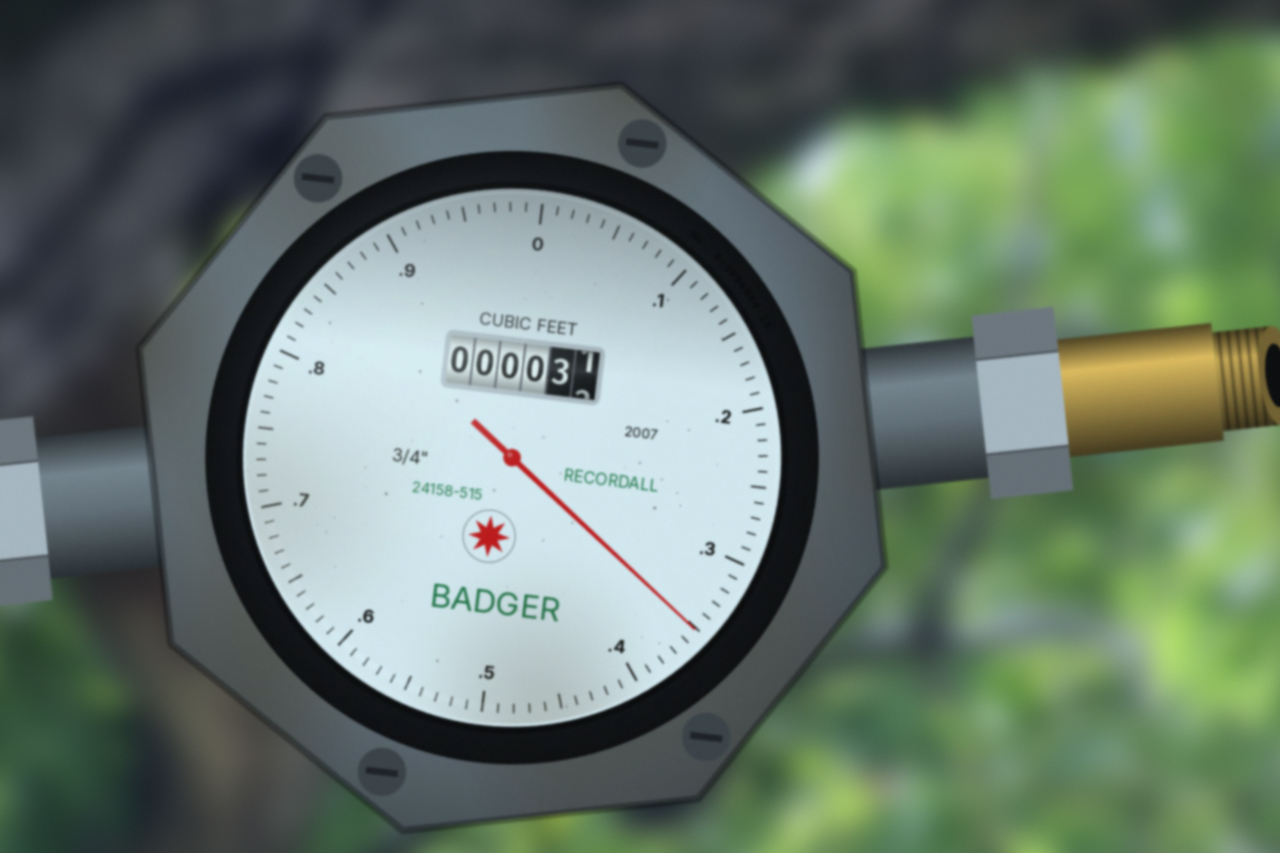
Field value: 31.35 ft³
